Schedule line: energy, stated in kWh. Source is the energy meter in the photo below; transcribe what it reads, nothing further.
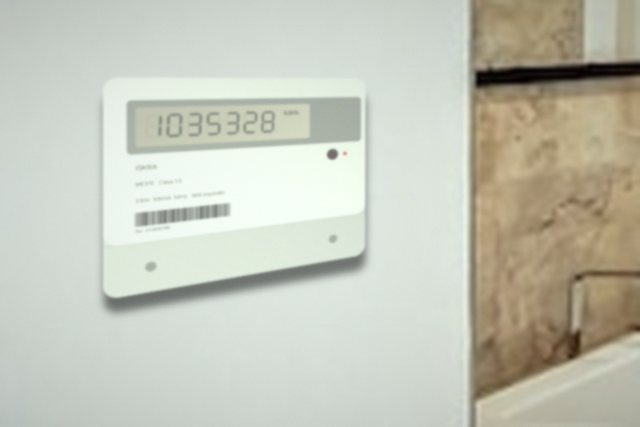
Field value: 1035328 kWh
